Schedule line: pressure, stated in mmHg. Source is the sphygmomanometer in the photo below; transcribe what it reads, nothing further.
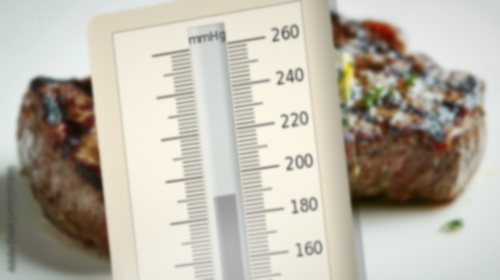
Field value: 190 mmHg
